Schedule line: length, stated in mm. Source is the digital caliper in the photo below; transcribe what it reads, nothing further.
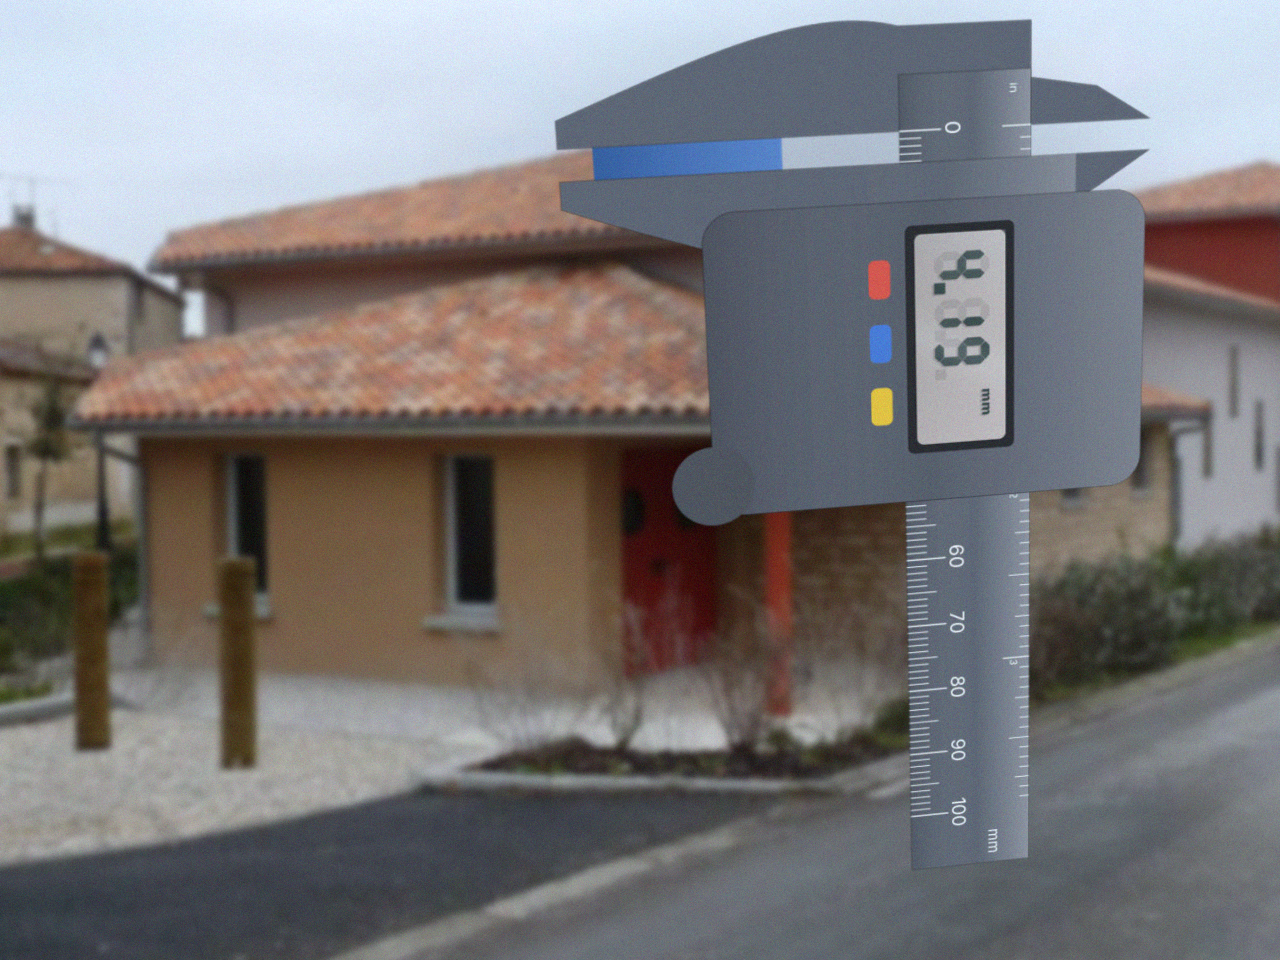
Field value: 4.19 mm
